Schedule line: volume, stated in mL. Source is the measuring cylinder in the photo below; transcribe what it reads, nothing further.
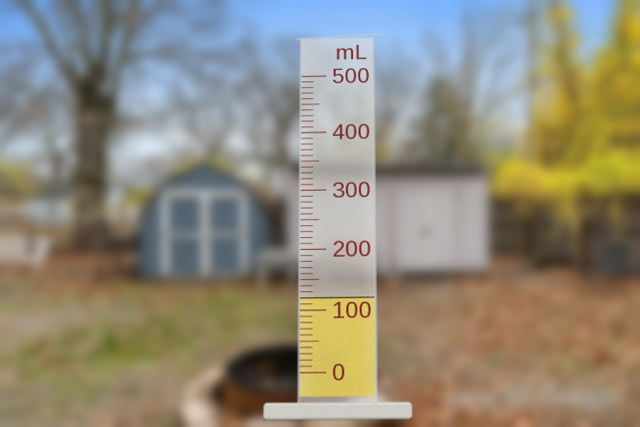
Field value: 120 mL
